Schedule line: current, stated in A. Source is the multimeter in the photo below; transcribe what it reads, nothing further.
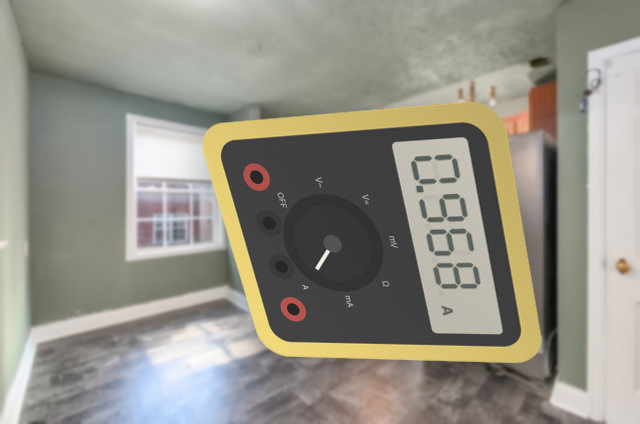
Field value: 0.968 A
